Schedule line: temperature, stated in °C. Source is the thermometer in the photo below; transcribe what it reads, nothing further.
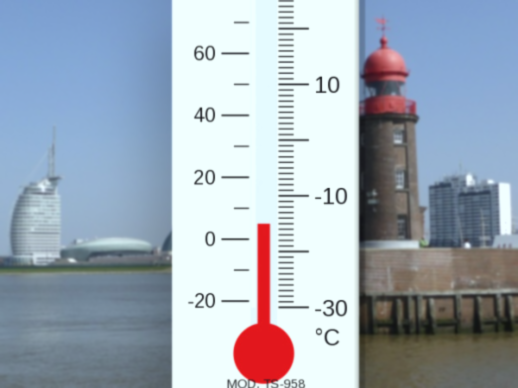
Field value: -15 °C
